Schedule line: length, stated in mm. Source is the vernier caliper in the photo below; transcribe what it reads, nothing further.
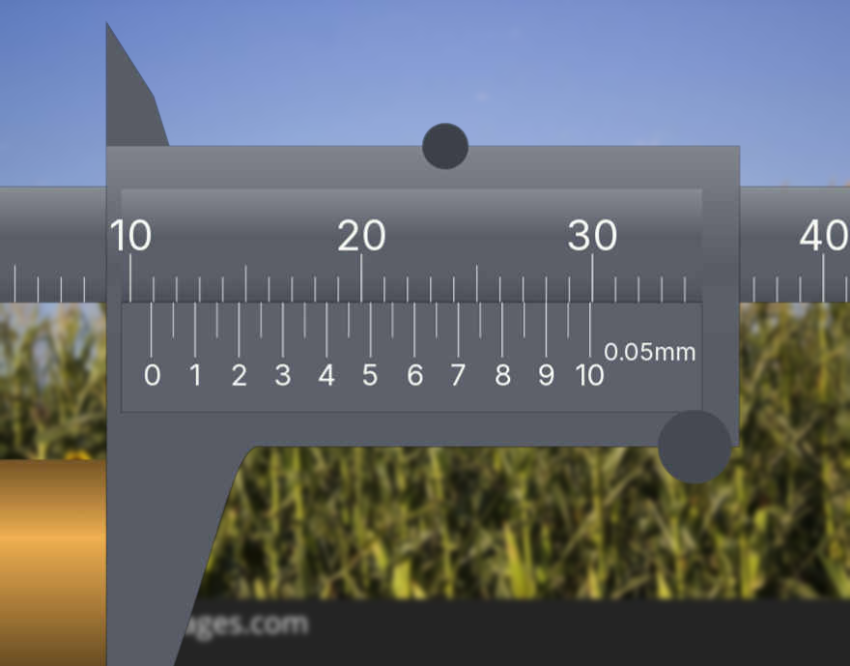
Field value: 10.90 mm
